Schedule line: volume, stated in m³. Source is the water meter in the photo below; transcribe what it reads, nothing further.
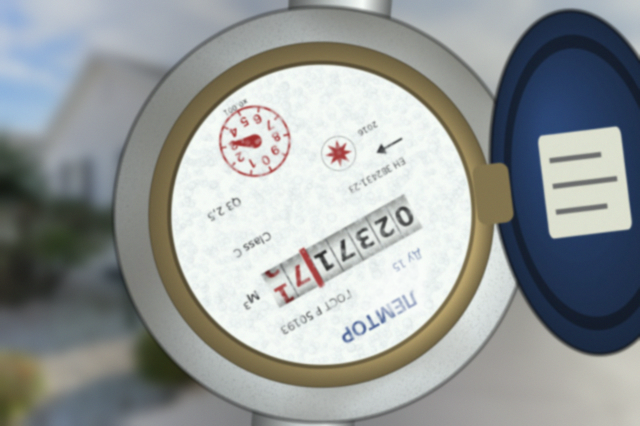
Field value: 2371.713 m³
